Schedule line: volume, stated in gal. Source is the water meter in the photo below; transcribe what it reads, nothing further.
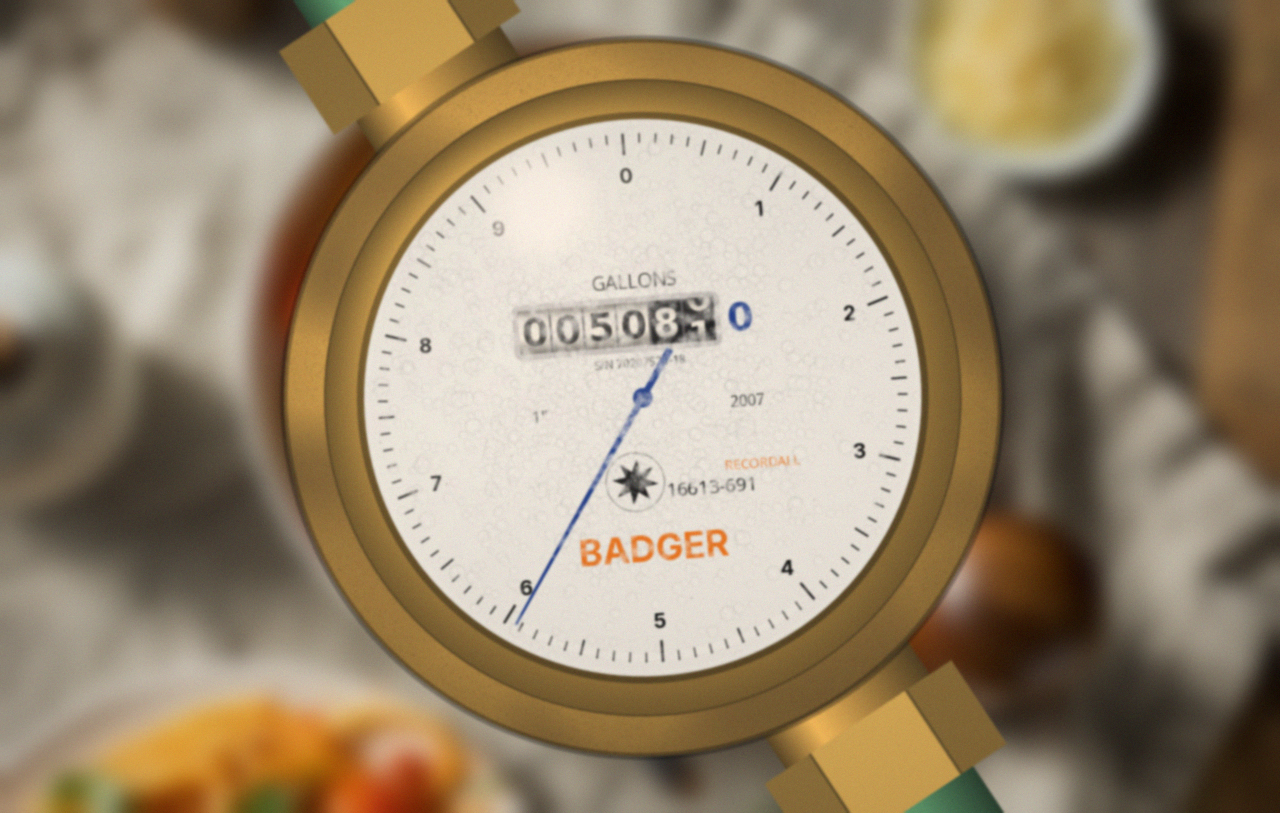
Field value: 50805.9 gal
